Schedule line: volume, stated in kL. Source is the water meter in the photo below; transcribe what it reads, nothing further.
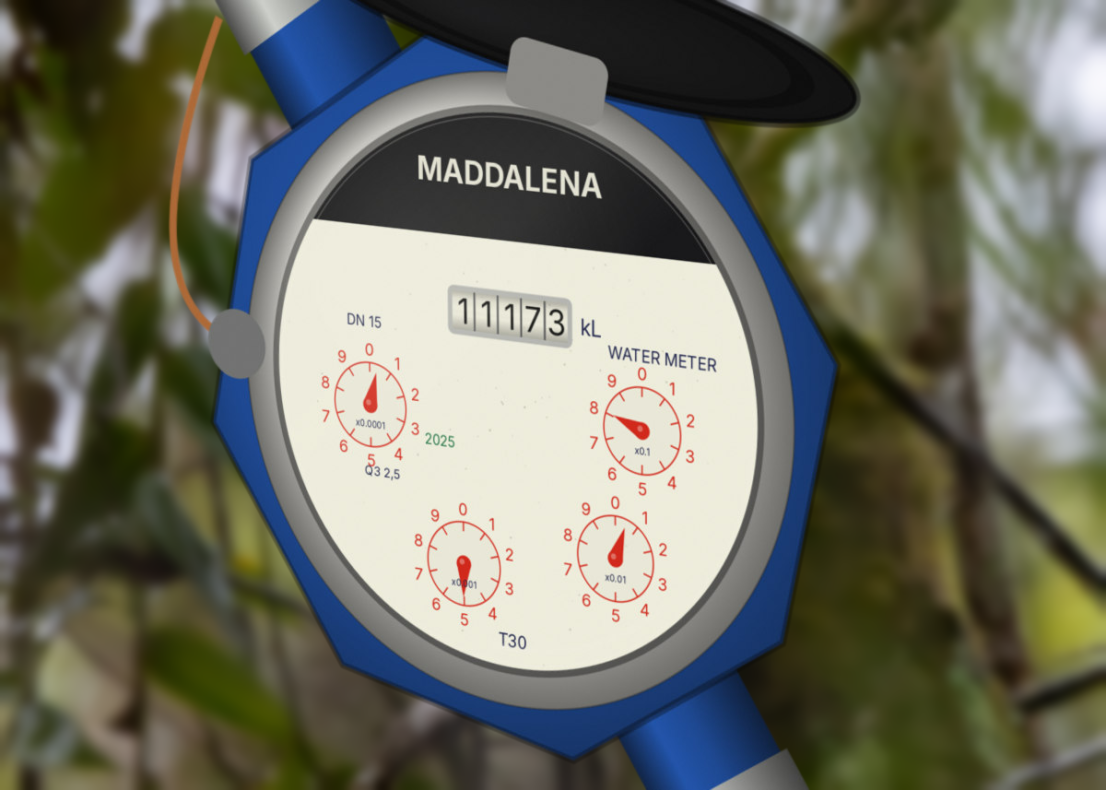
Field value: 11173.8050 kL
